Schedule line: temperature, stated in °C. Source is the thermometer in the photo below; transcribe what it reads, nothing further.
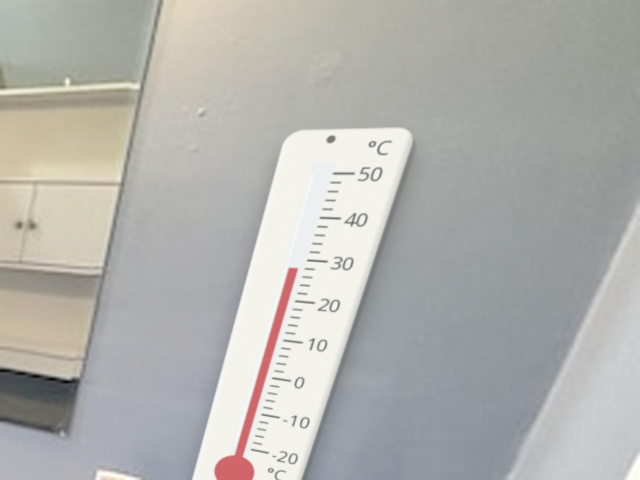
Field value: 28 °C
